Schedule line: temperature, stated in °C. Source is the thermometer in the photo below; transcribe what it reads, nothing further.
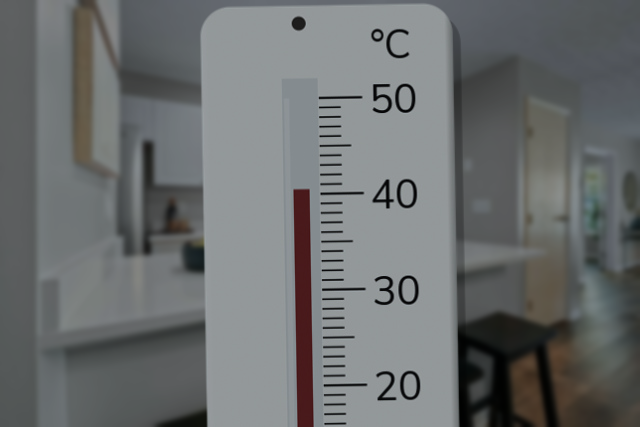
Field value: 40.5 °C
